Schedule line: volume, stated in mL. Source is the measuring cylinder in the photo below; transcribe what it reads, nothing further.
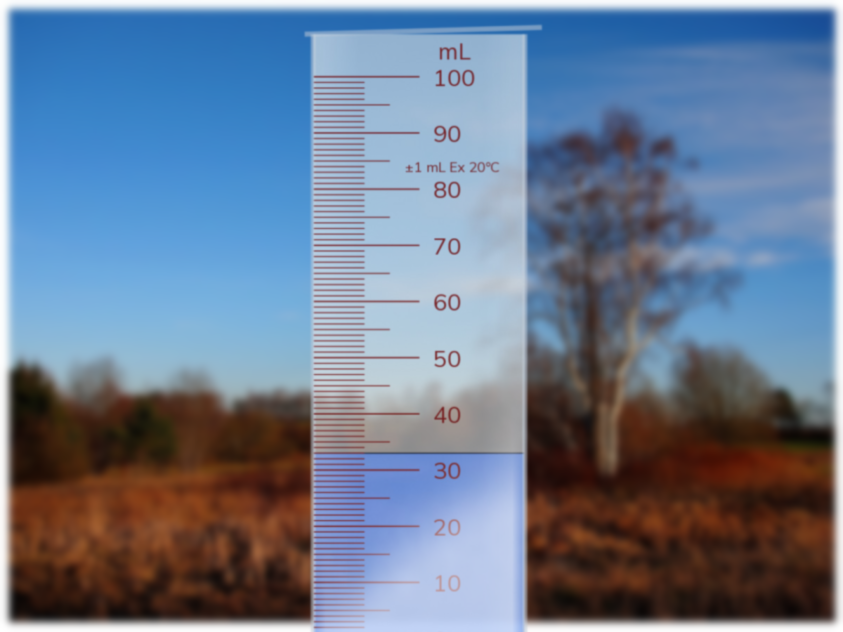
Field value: 33 mL
